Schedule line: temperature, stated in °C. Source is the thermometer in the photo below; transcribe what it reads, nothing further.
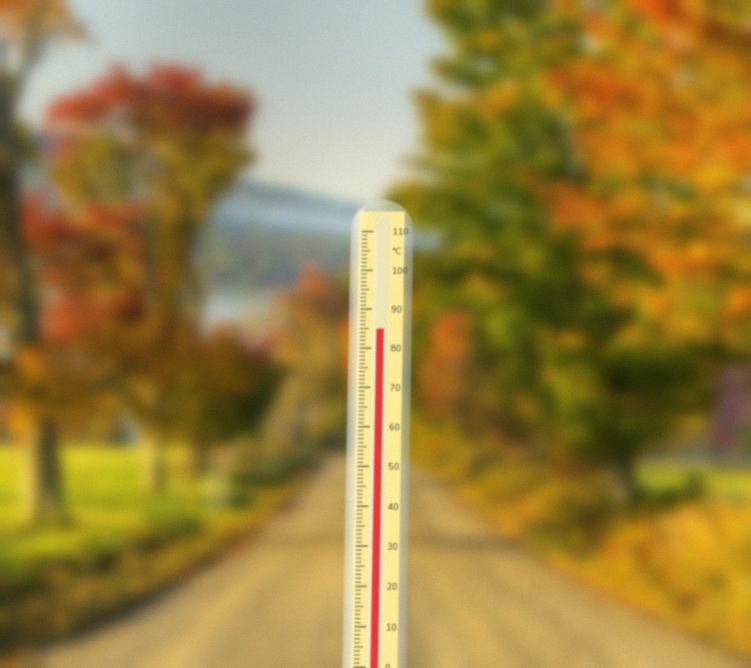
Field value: 85 °C
